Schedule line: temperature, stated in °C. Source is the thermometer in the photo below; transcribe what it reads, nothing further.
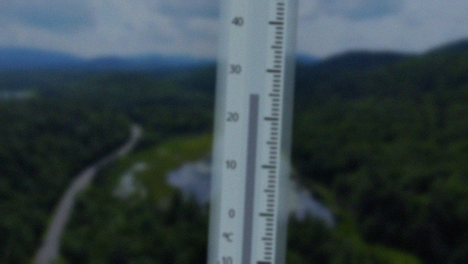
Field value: 25 °C
